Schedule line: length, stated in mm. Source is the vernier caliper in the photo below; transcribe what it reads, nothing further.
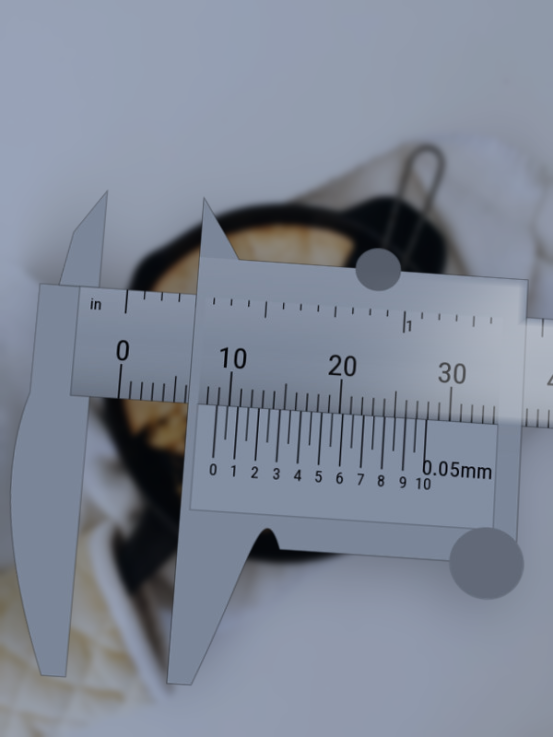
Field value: 8.9 mm
